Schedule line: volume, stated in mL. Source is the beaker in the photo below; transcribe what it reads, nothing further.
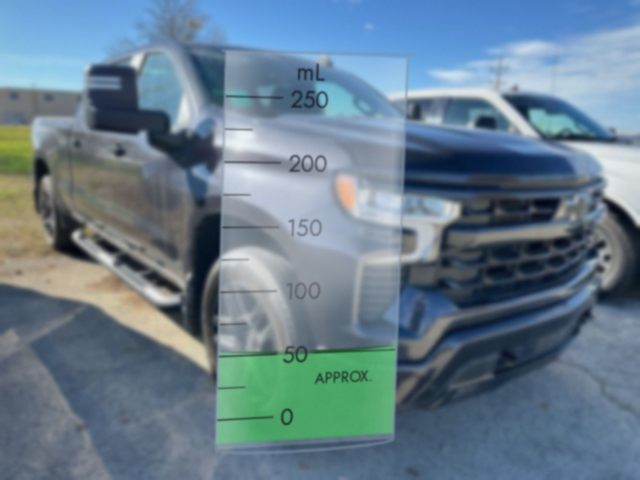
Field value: 50 mL
